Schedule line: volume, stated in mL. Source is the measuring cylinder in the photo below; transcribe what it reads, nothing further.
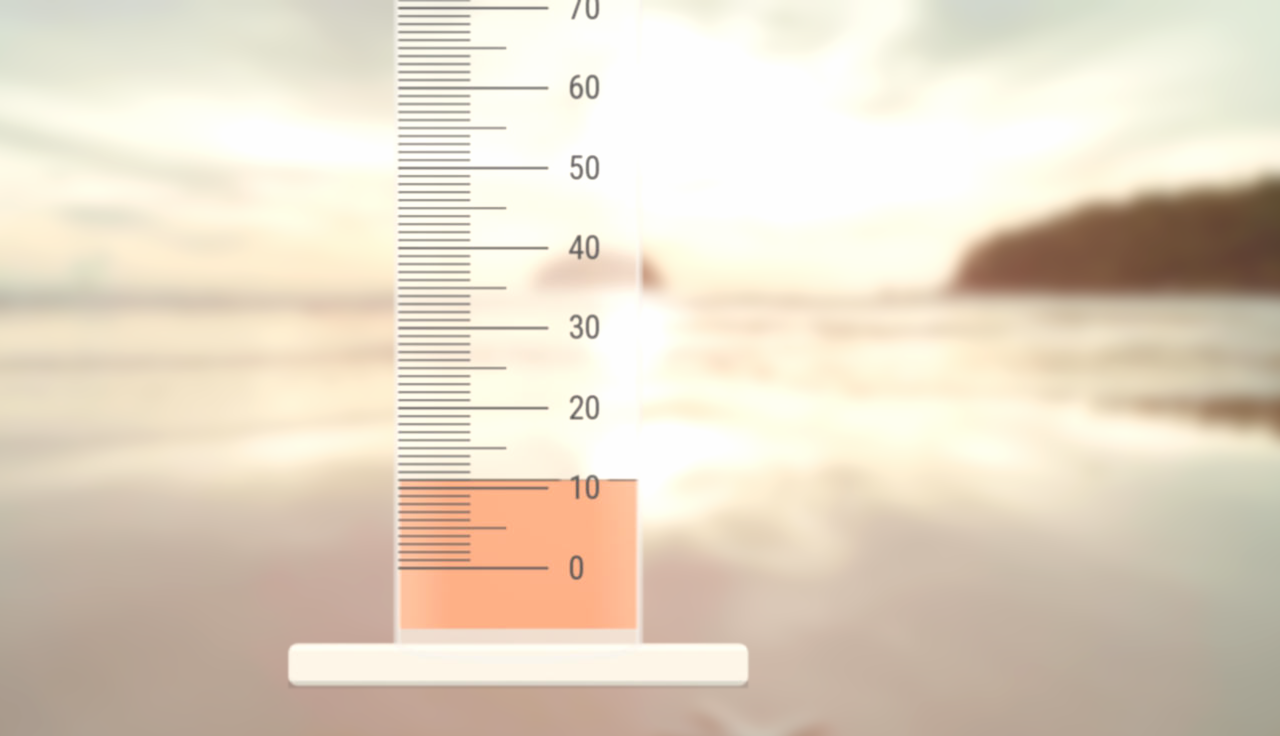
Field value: 11 mL
